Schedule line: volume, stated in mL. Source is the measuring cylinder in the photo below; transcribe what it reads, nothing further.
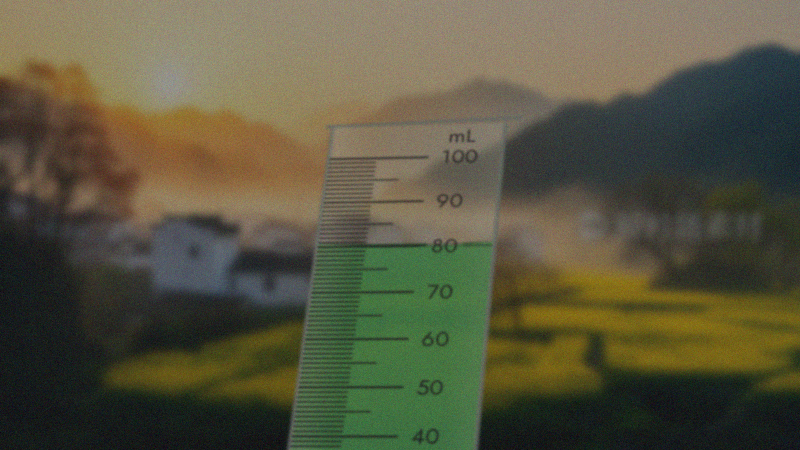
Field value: 80 mL
